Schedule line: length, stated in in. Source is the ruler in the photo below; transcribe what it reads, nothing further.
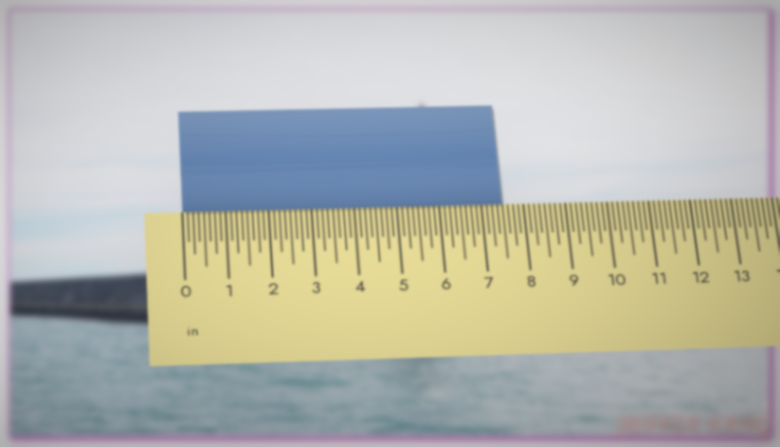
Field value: 7.5 in
